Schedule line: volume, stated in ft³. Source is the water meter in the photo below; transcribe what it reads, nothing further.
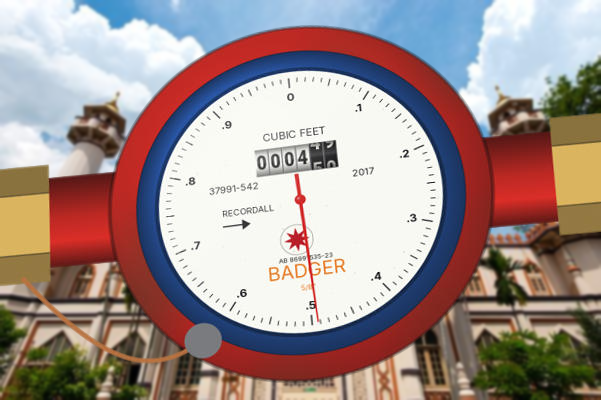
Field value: 449.49 ft³
